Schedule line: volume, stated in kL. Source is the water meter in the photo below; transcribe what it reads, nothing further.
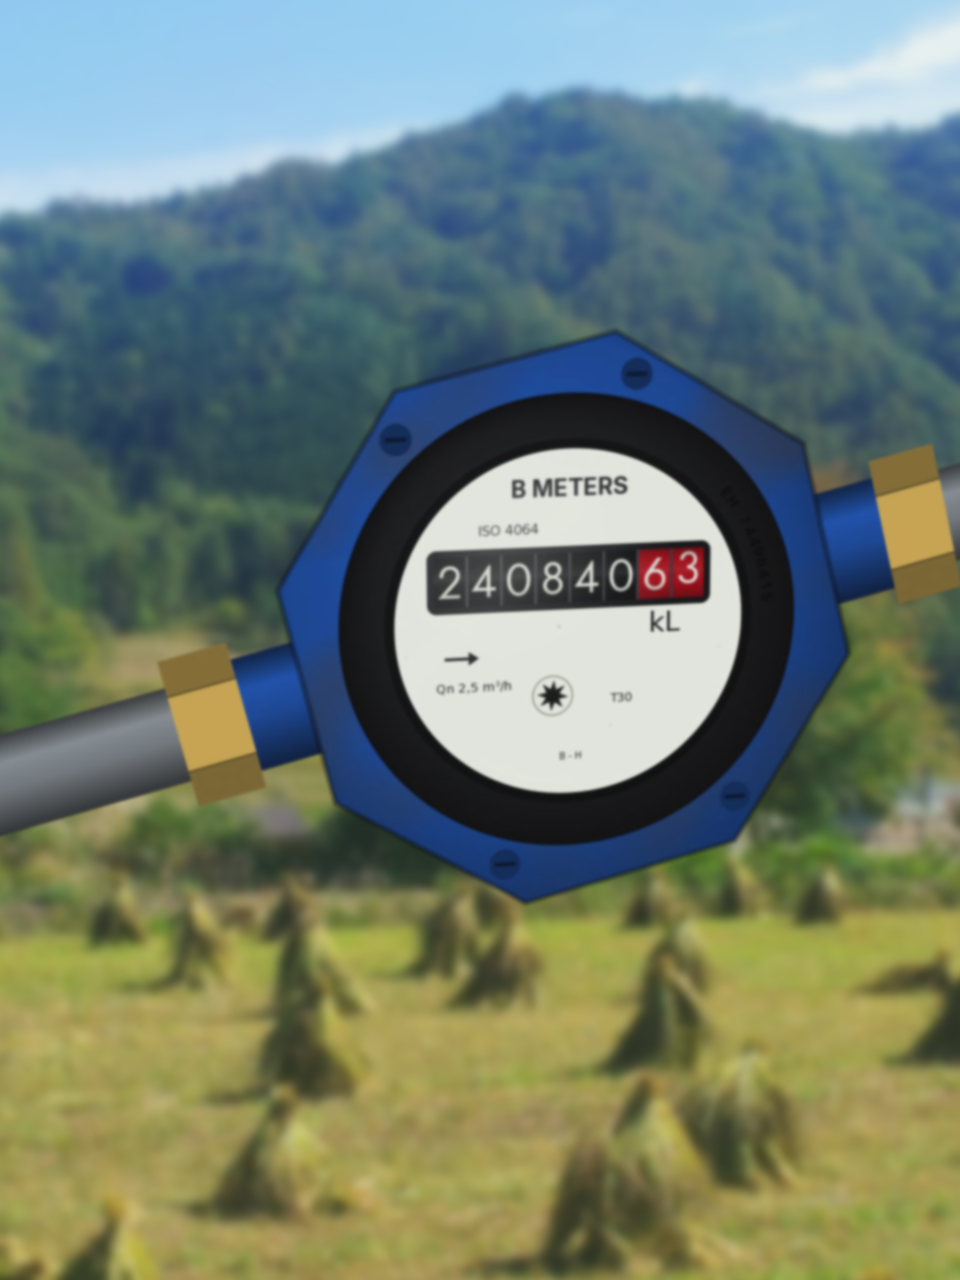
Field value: 240840.63 kL
